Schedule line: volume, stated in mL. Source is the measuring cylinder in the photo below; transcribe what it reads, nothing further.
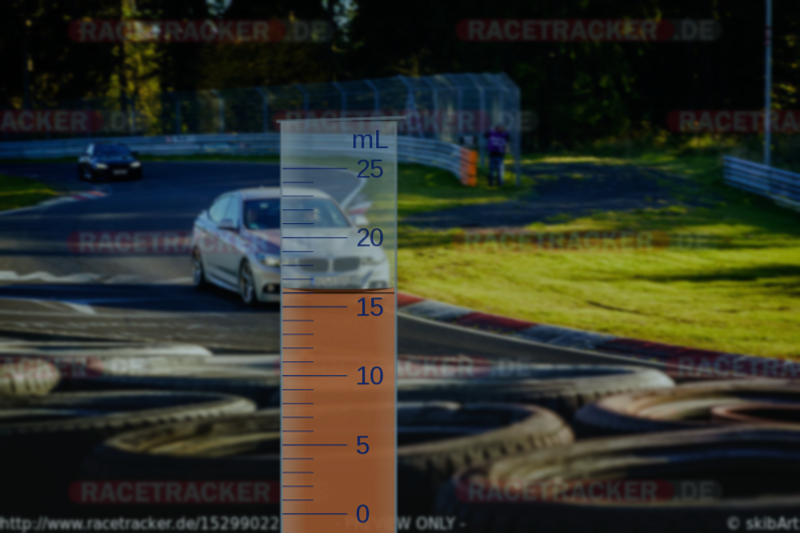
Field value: 16 mL
